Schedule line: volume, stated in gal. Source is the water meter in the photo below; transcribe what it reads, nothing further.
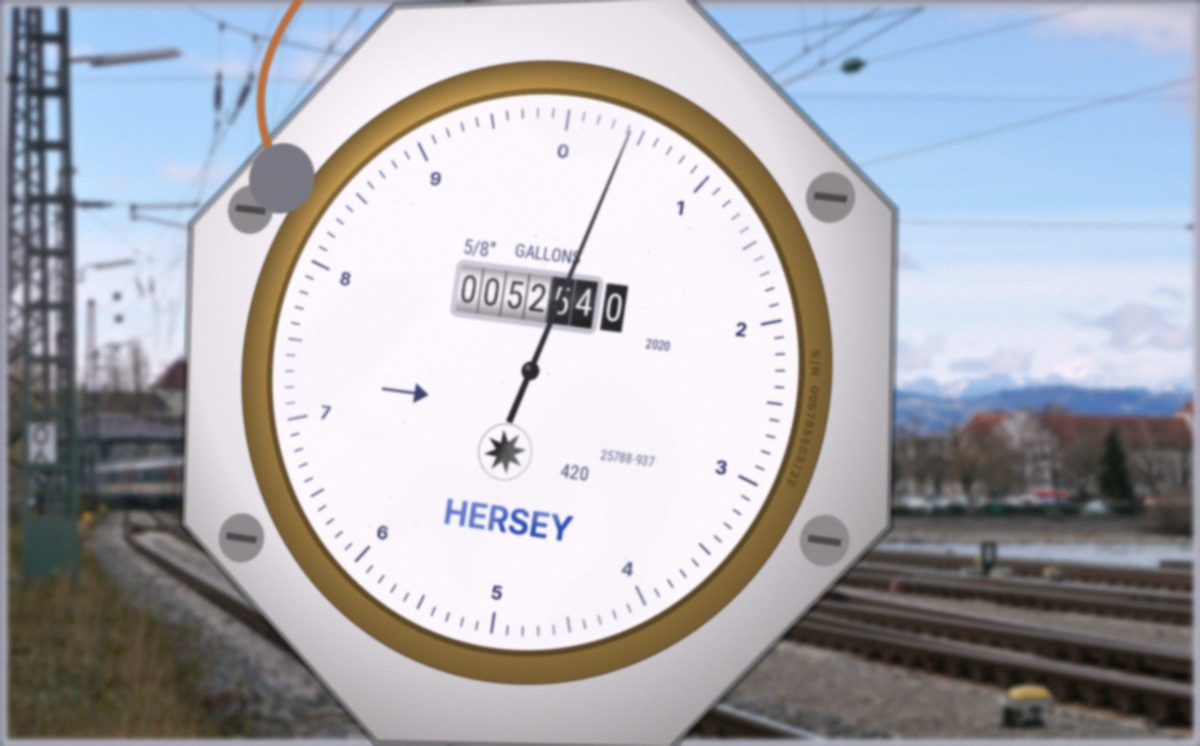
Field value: 52540.4 gal
